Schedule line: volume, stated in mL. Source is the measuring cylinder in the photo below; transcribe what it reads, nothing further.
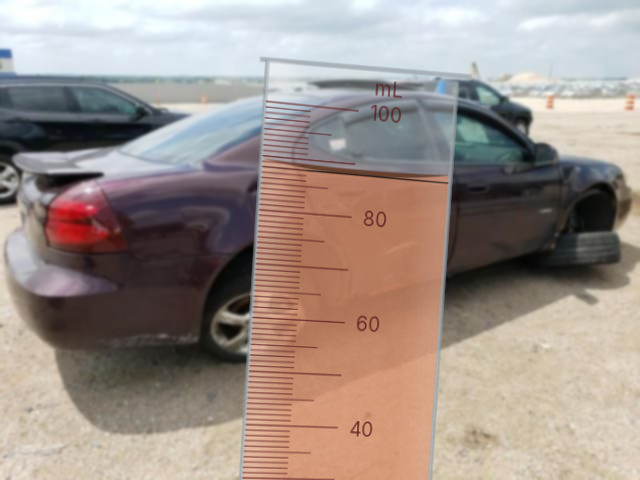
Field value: 88 mL
